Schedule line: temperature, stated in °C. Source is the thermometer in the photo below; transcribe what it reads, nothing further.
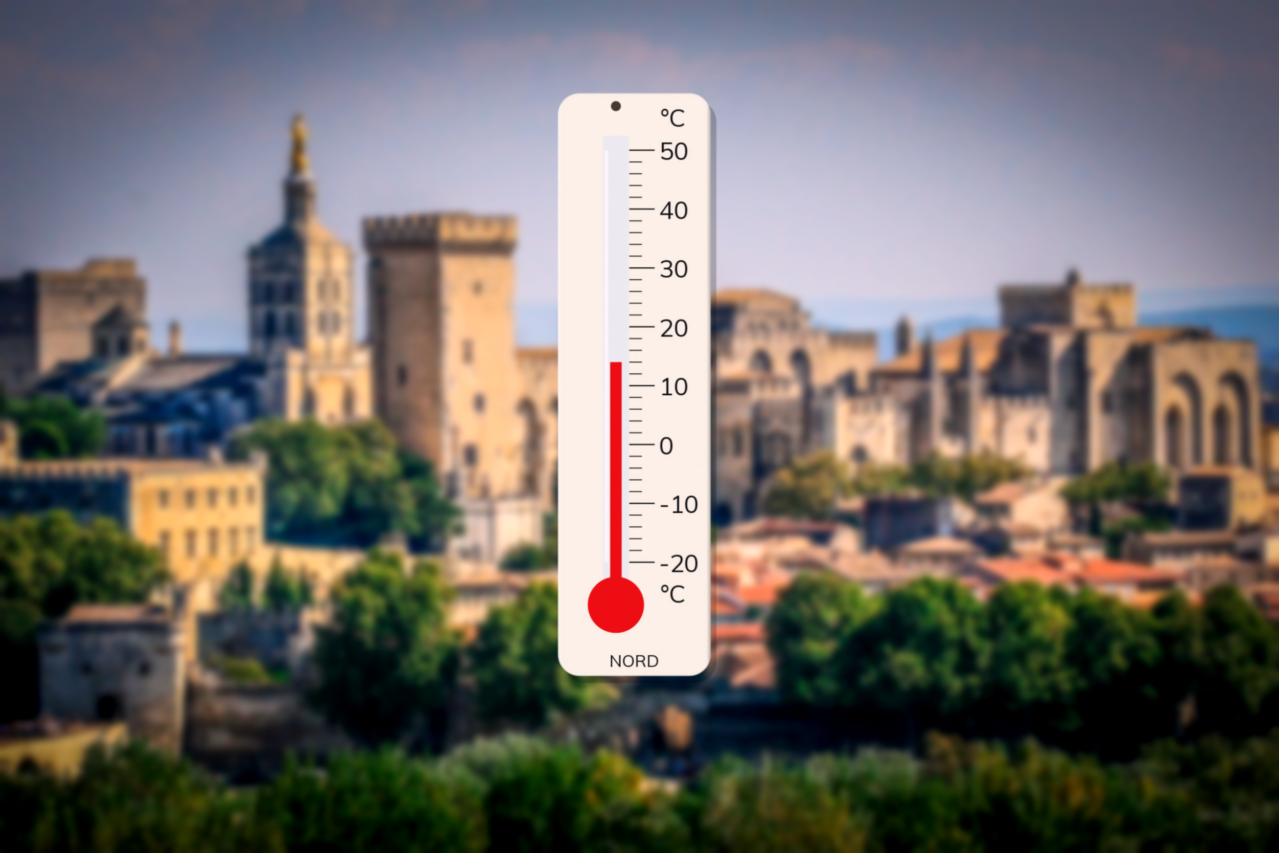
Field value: 14 °C
